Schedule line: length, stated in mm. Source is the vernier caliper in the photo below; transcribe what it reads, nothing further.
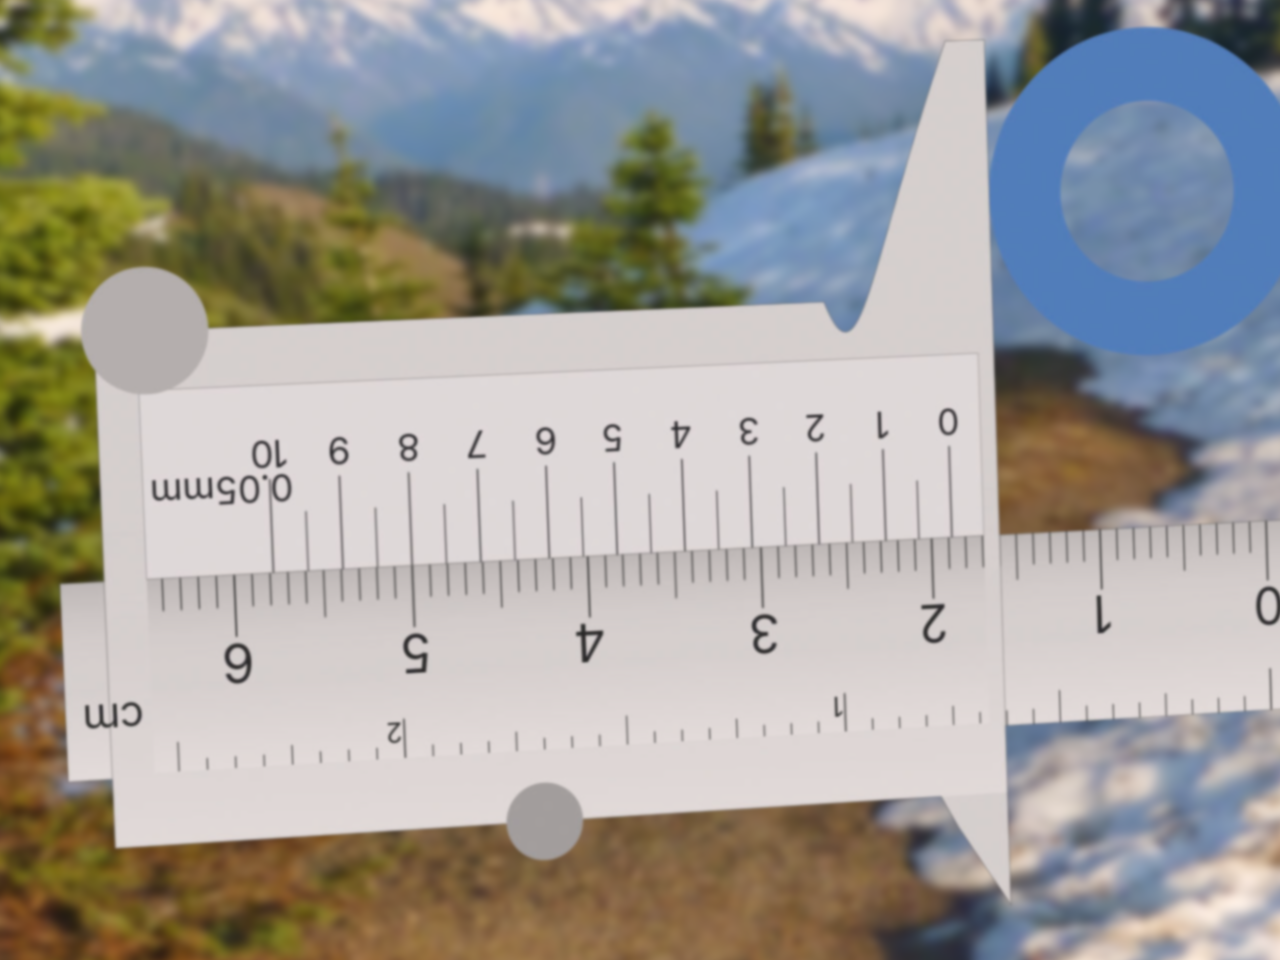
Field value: 18.8 mm
